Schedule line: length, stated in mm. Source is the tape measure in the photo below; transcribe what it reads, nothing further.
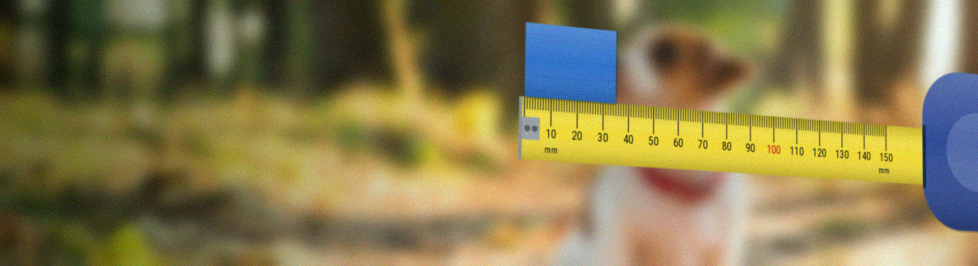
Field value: 35 mm
